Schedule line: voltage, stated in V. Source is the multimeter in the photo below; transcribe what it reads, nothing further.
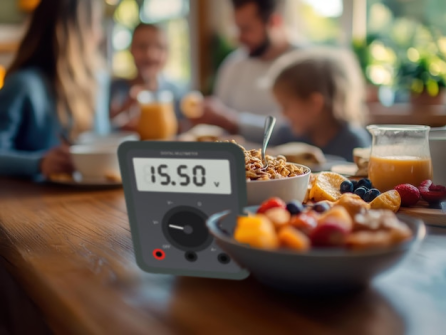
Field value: 15.50 V
